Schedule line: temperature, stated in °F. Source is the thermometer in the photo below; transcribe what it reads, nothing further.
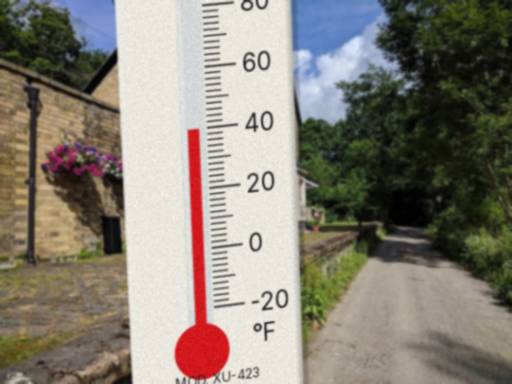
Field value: 40 °F
